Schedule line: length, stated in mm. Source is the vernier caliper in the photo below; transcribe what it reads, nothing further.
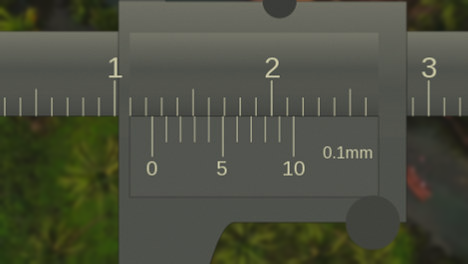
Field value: 12.4 mm
